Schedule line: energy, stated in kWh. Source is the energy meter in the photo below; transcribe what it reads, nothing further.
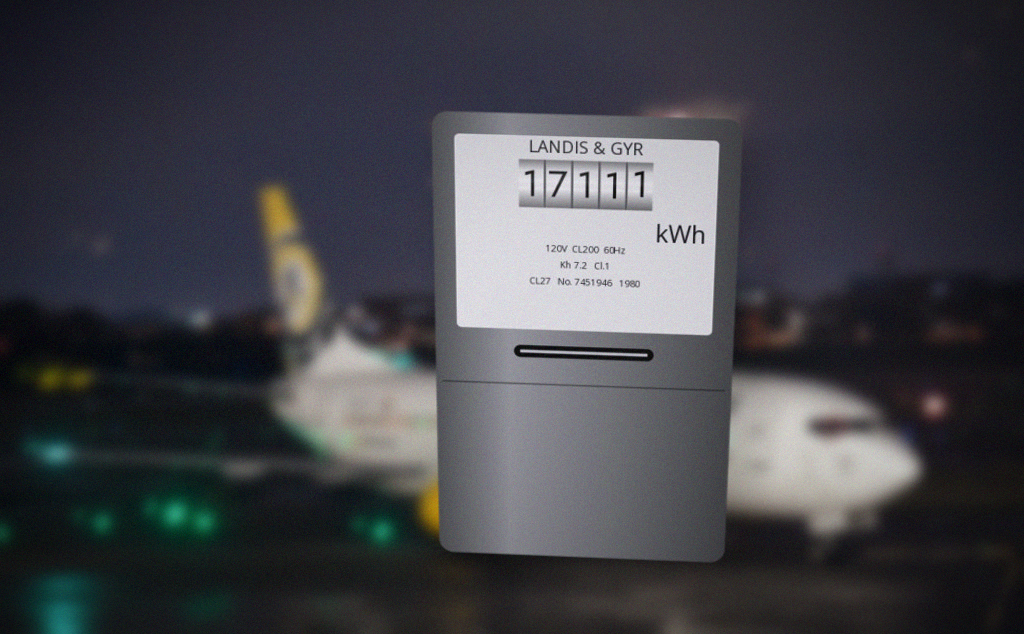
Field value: 17111 kWh
